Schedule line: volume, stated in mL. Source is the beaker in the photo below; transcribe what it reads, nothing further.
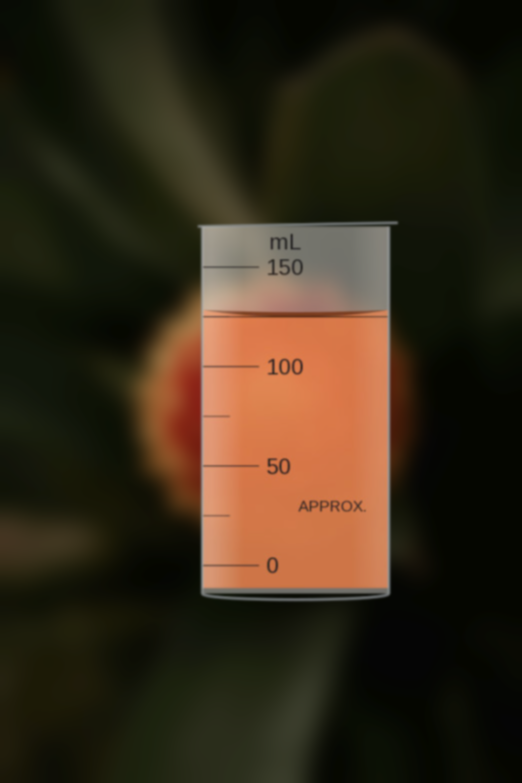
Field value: 125 mL
